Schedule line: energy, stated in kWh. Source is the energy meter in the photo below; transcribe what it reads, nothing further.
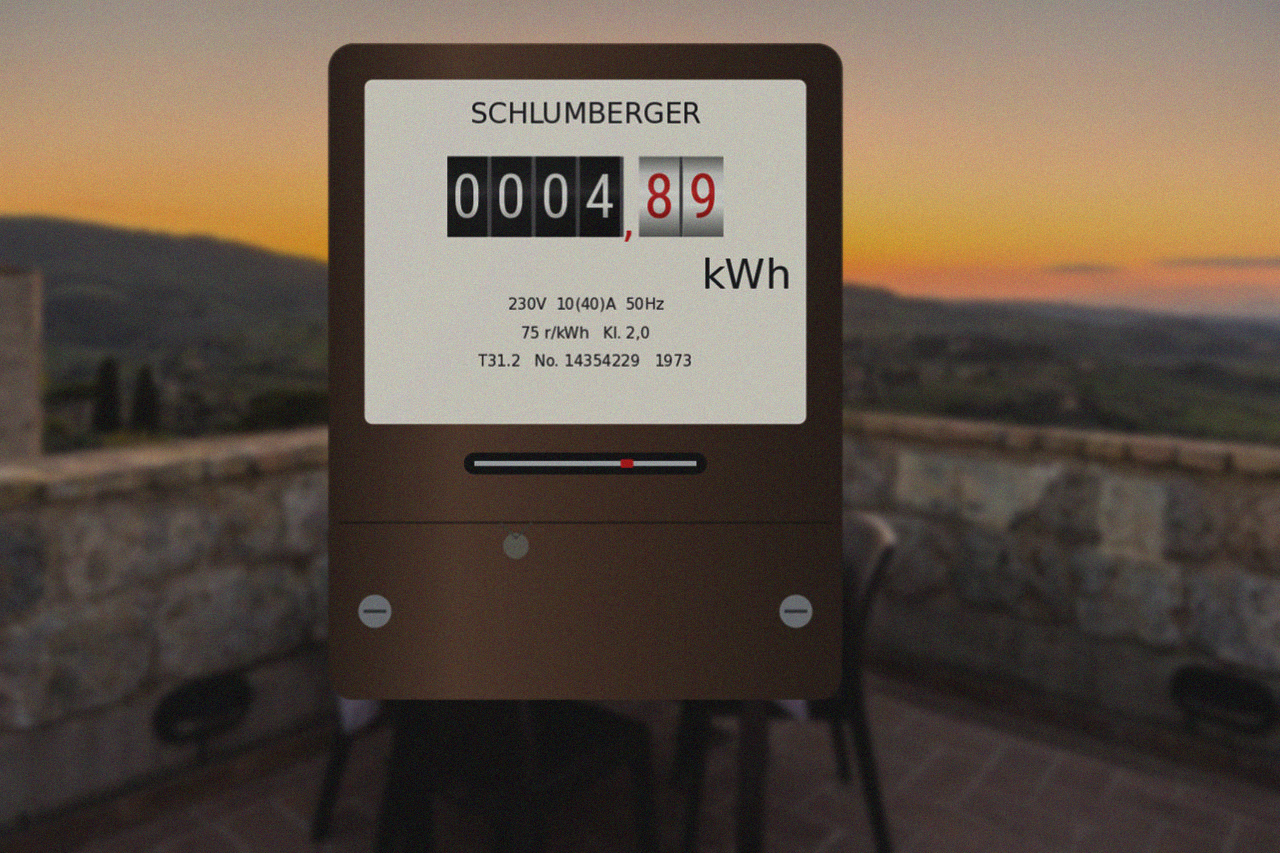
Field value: 4.89 kWh
